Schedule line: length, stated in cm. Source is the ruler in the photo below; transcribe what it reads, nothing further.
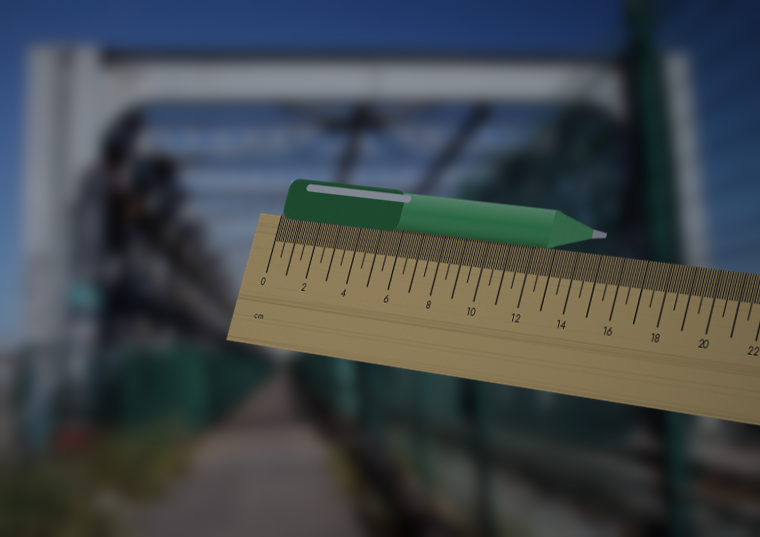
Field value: 15 cm
